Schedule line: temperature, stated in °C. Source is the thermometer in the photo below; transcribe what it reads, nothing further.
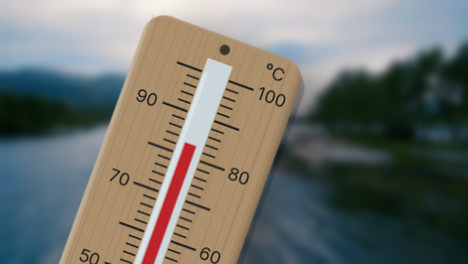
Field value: 83 °C
